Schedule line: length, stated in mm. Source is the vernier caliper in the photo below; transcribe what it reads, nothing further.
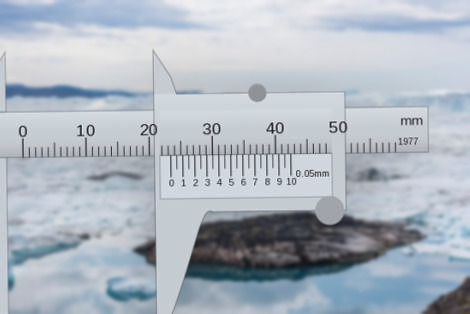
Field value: 23.4 mm
